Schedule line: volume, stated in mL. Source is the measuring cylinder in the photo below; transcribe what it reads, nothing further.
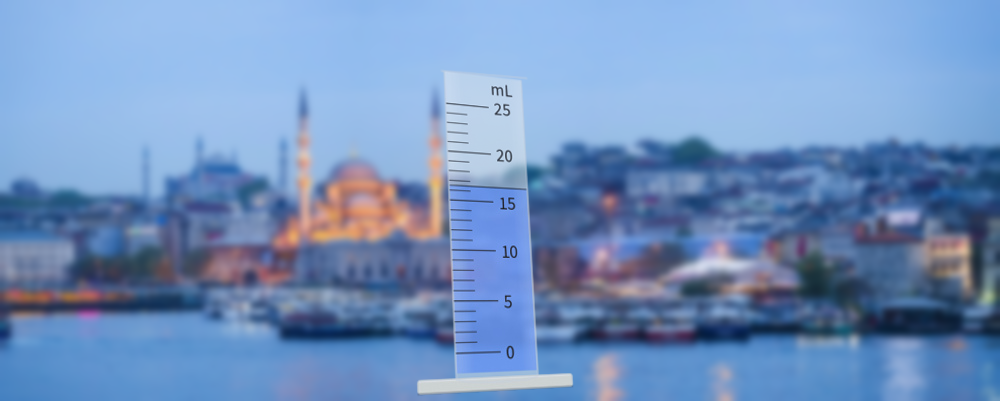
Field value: 16.5 mL
